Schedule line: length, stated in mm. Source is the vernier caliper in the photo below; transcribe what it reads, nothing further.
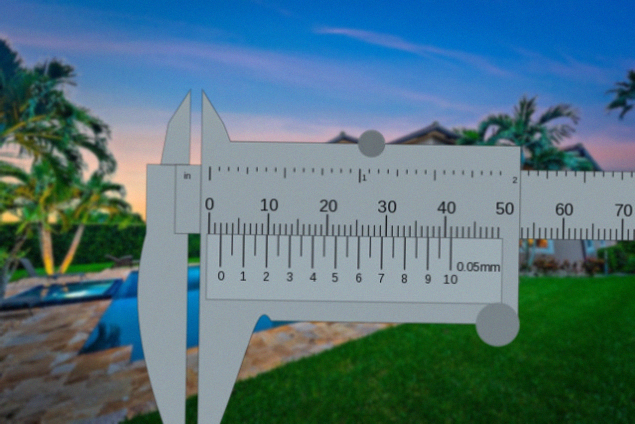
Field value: 2.0 mm
